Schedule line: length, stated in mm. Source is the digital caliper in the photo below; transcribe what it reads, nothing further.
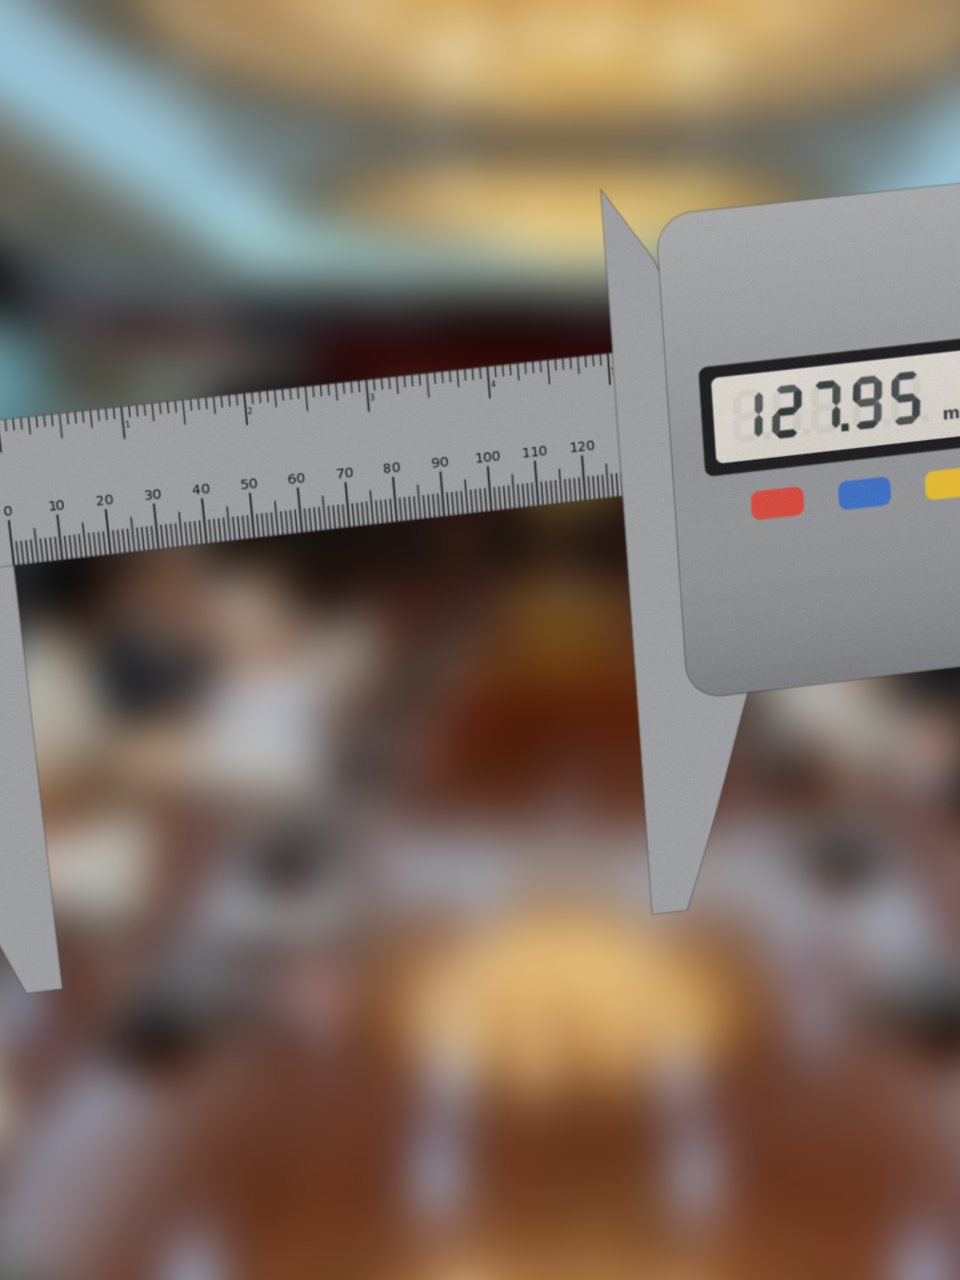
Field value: 127.95 mm
